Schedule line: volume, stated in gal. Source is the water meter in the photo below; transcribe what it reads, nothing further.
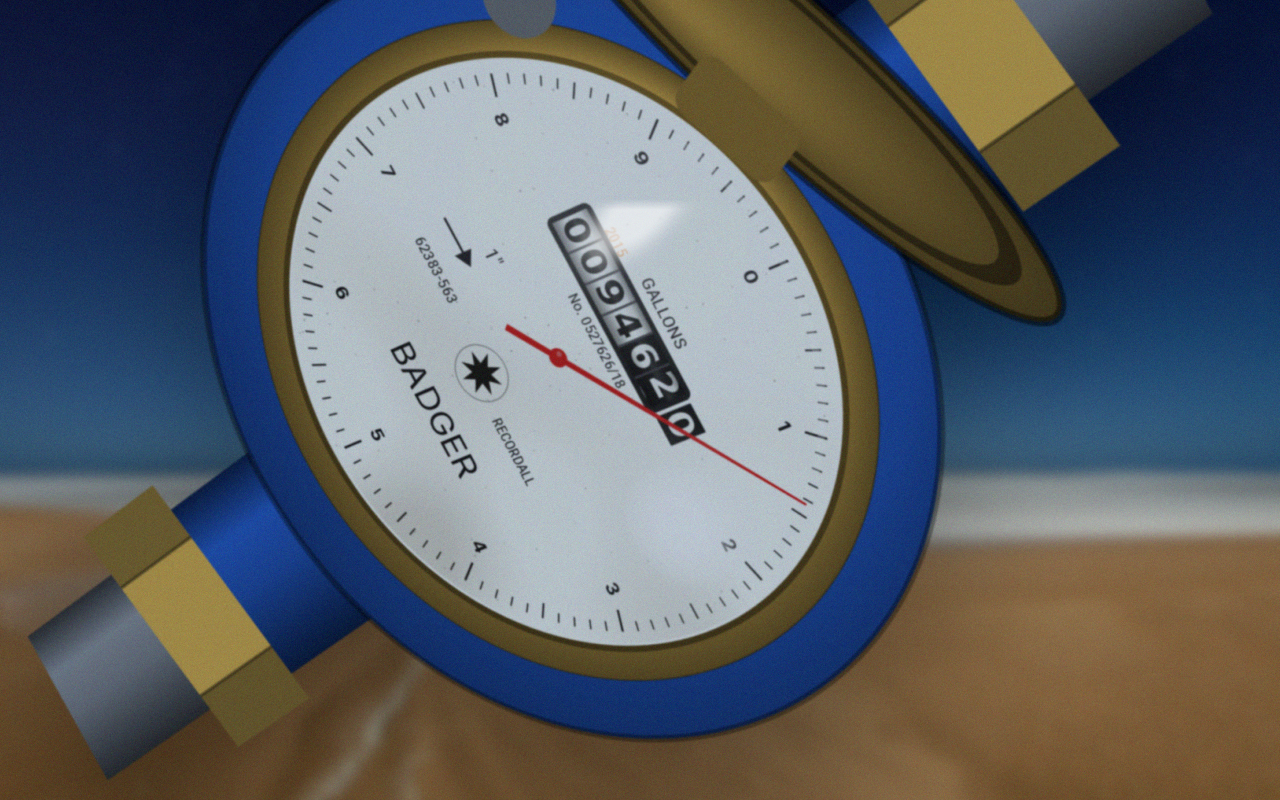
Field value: 94621.4 gal
